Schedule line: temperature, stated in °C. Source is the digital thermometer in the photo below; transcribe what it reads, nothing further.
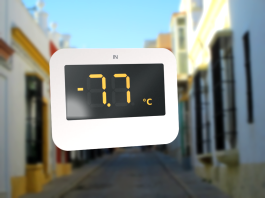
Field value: -7.7 °C
